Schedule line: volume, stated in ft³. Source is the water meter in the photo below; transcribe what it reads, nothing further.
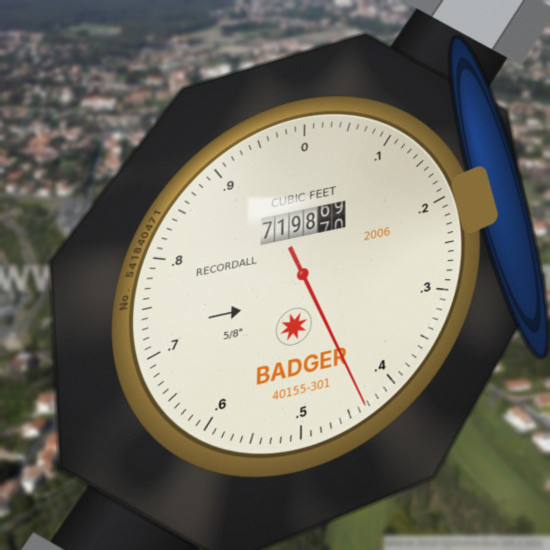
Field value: 719869.43 ft³
